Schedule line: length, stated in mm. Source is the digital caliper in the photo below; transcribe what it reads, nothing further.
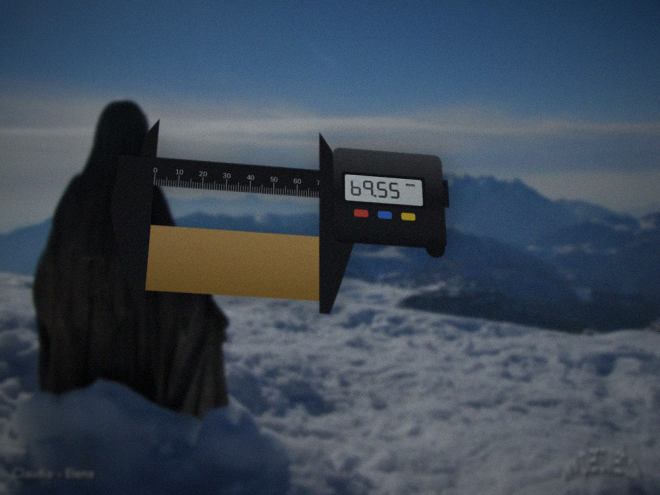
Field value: 69.55 mm
